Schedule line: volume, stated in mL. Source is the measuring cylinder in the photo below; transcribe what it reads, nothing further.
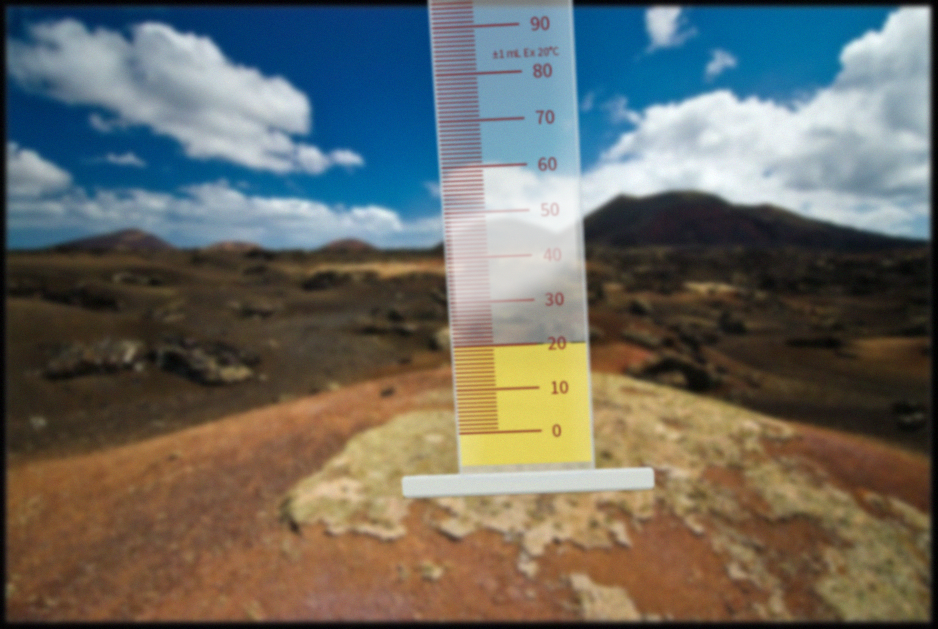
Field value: 20 mL
